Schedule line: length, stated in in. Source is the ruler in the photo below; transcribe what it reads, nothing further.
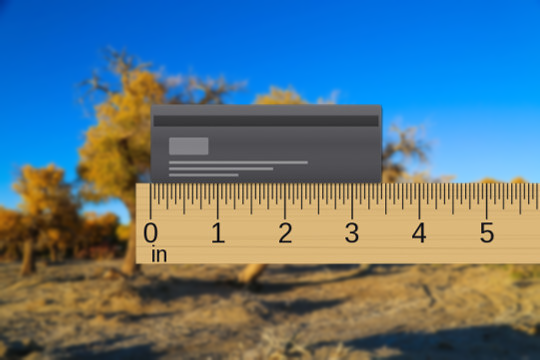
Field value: 3.4375 in
